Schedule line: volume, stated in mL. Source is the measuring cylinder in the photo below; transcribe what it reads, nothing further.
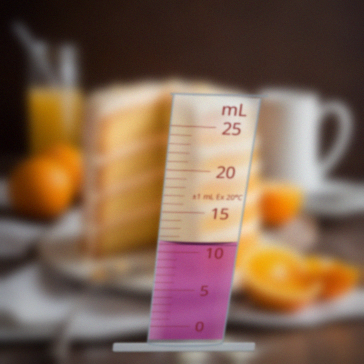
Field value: 11 mL
